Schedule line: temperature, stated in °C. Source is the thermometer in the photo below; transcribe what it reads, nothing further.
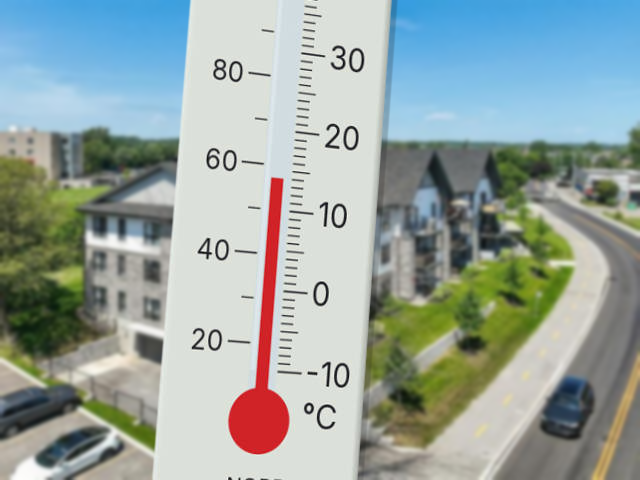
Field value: 14 °C
